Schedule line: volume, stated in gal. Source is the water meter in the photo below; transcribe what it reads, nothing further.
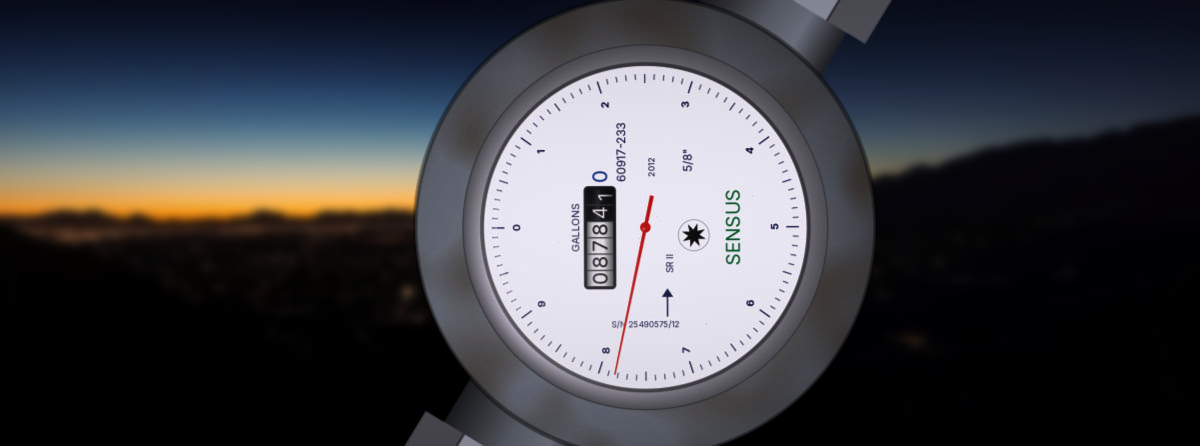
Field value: 878407.8 gal
